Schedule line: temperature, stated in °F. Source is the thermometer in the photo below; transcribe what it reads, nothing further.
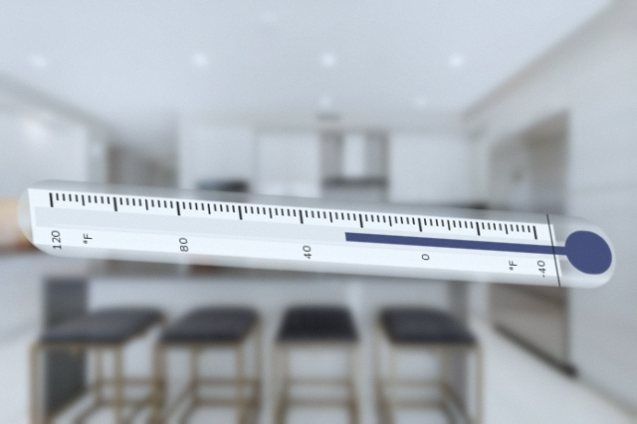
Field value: 26 °F
